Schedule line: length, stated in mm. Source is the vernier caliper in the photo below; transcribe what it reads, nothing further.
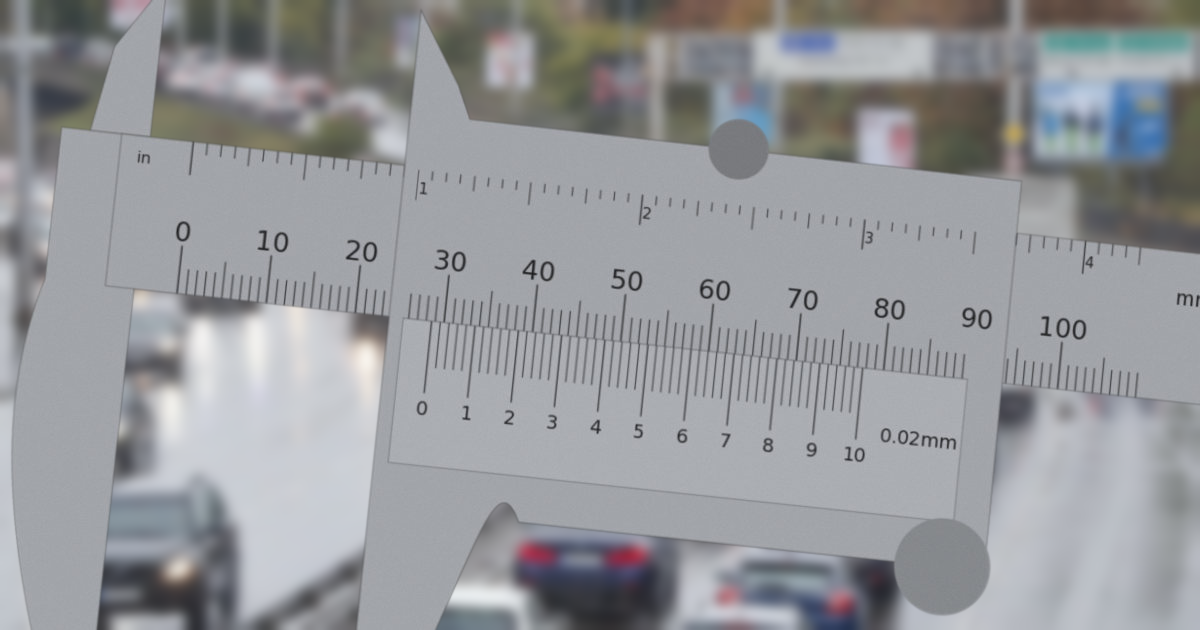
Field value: 28.6 mm
